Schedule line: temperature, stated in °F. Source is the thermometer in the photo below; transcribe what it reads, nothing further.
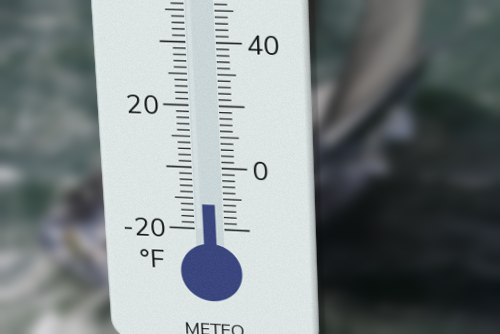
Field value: -12 °F
